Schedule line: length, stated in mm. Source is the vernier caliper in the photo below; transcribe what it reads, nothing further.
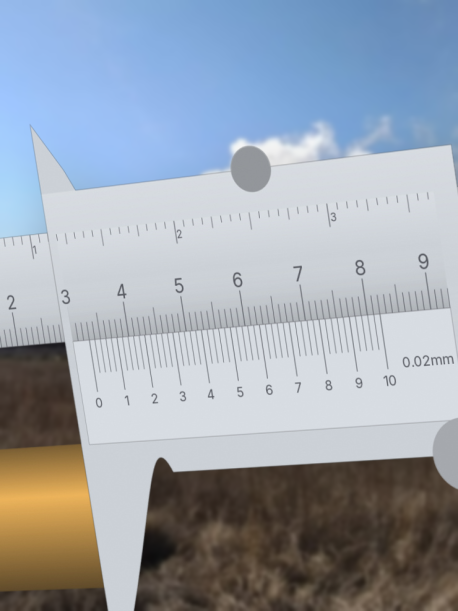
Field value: 33.0 mm
